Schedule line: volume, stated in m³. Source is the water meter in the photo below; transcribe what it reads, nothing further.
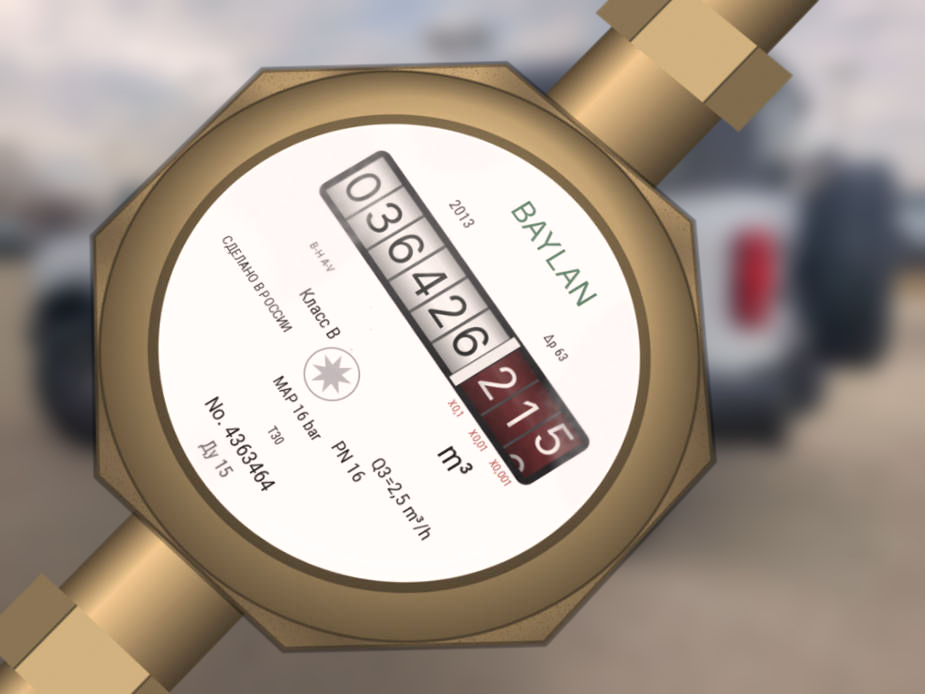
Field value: 36426.215 m³
